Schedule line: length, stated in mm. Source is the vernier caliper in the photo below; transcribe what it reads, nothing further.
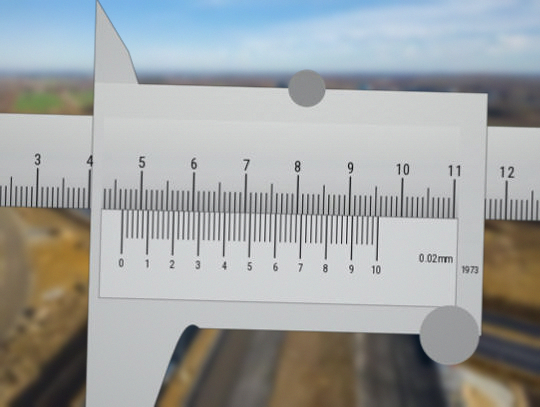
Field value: 46.5 mm
